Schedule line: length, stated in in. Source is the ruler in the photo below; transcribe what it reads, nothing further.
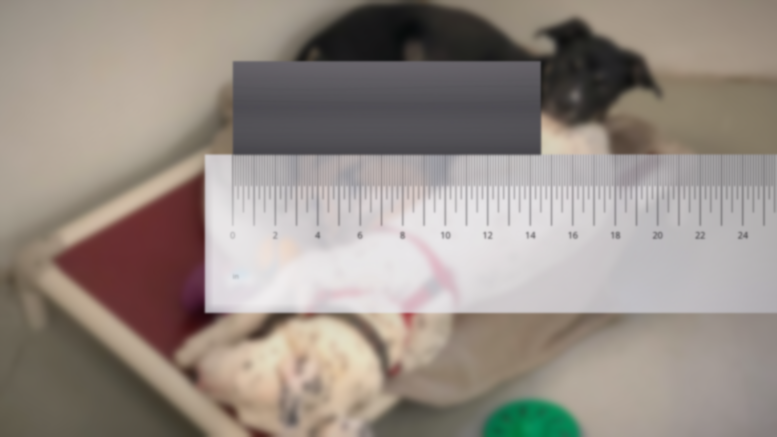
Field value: 14.5 in
